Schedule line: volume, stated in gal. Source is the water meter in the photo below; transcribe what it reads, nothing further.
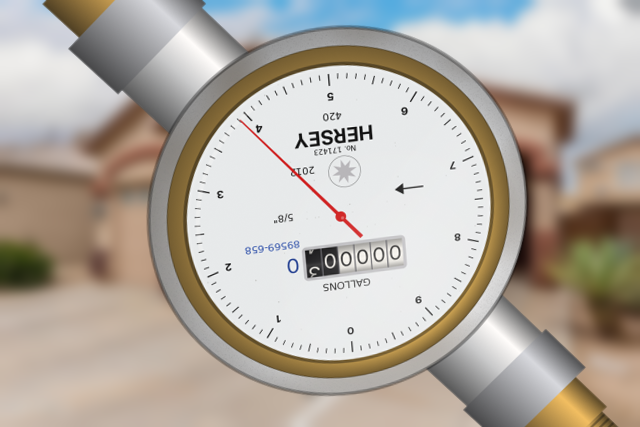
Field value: 33.9 gal
